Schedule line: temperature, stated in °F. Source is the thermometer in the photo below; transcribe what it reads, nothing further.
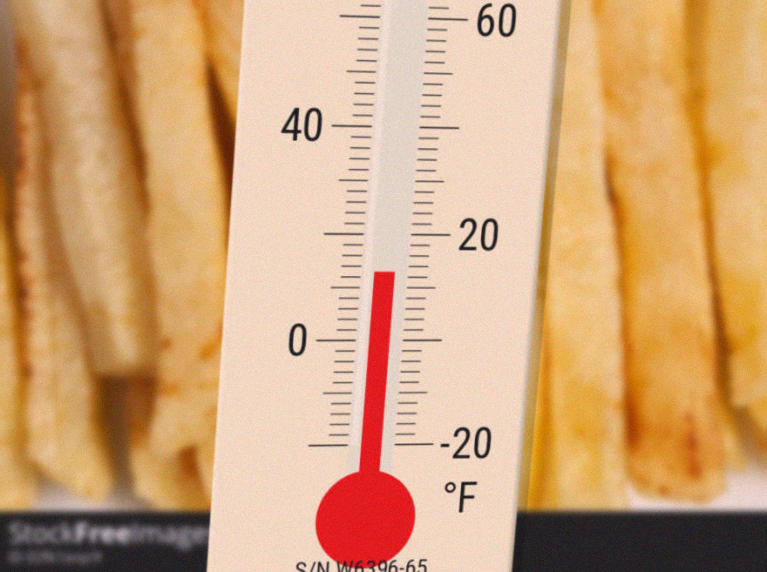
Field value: 13 °F
